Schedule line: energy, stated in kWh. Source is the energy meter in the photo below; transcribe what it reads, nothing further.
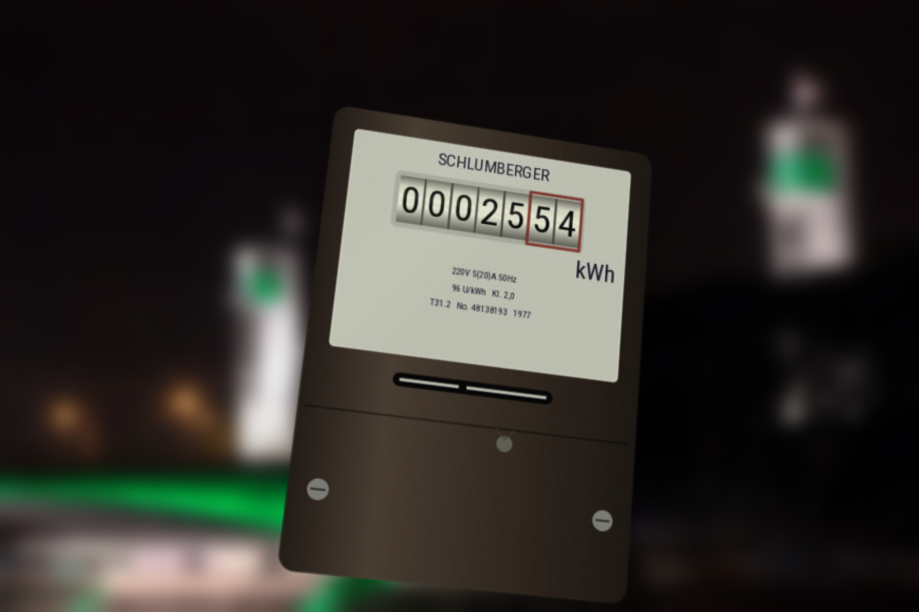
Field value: 25.54 kWh
